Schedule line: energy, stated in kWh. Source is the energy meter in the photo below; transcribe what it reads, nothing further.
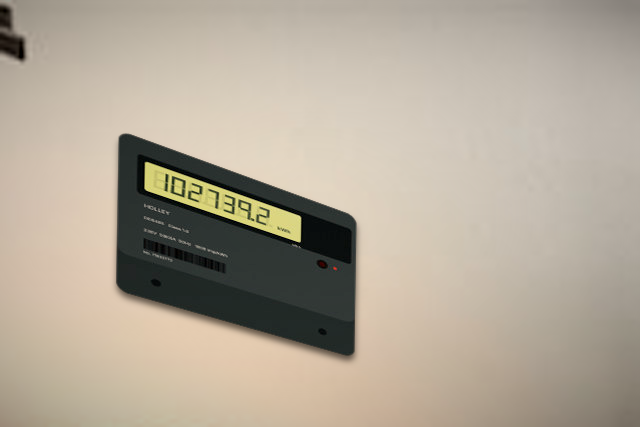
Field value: 102739.2 kWh
